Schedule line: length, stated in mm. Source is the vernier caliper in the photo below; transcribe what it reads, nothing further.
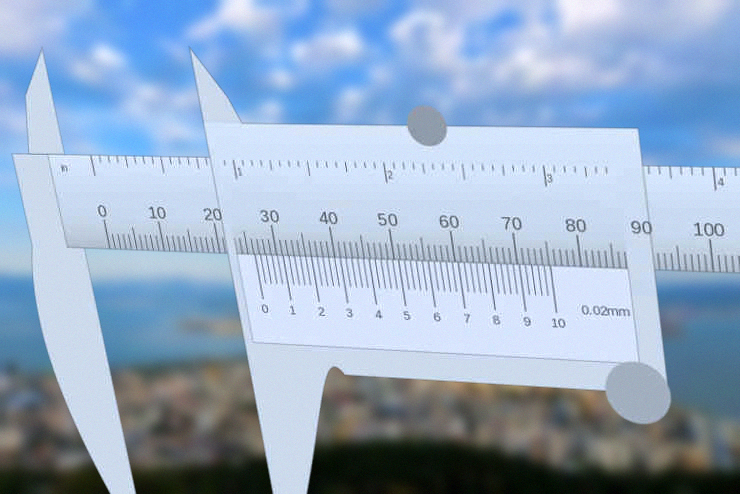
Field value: 26.2 mm
